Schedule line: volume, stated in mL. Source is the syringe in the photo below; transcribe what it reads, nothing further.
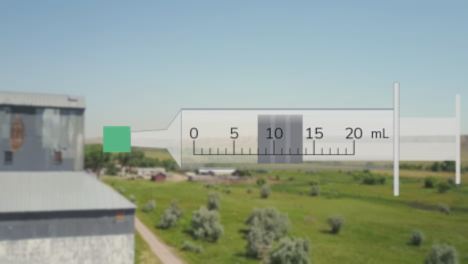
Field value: 8 mL
